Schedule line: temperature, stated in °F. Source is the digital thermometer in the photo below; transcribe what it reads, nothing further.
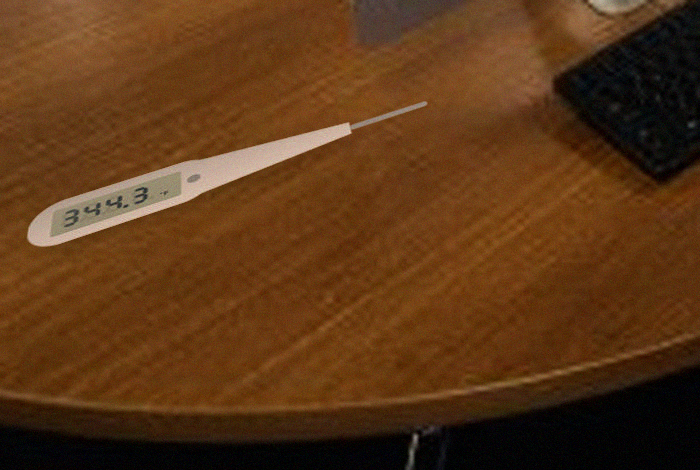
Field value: 344.3 °F
